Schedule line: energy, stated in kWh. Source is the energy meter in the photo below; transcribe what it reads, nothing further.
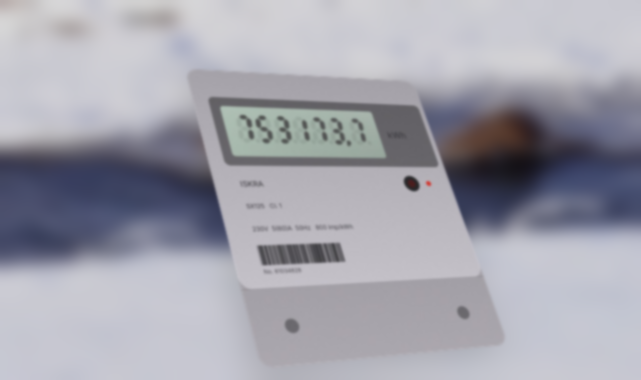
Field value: 753173.7 kWh
